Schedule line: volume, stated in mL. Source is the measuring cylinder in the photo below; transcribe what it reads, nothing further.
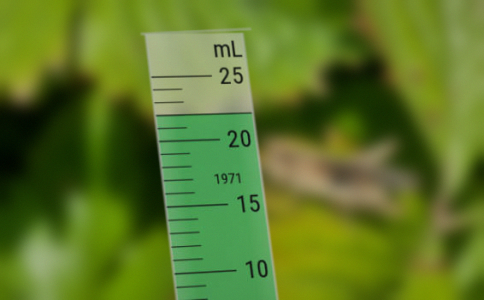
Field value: 22 mL
